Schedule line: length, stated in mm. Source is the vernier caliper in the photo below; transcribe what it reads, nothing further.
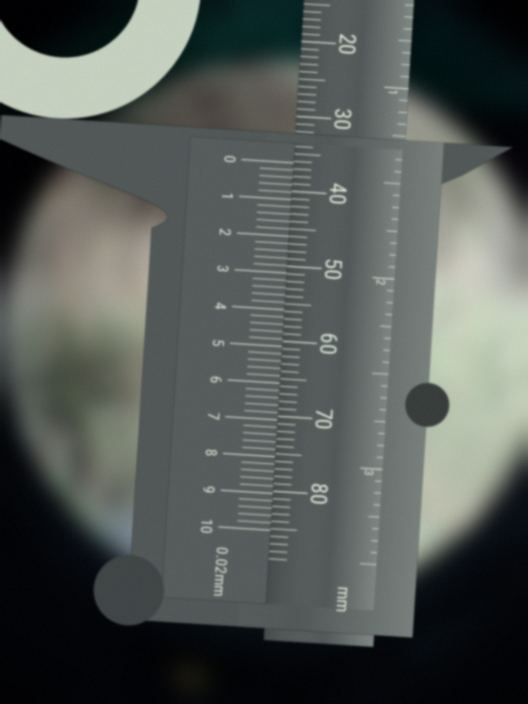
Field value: 36.2 mm
